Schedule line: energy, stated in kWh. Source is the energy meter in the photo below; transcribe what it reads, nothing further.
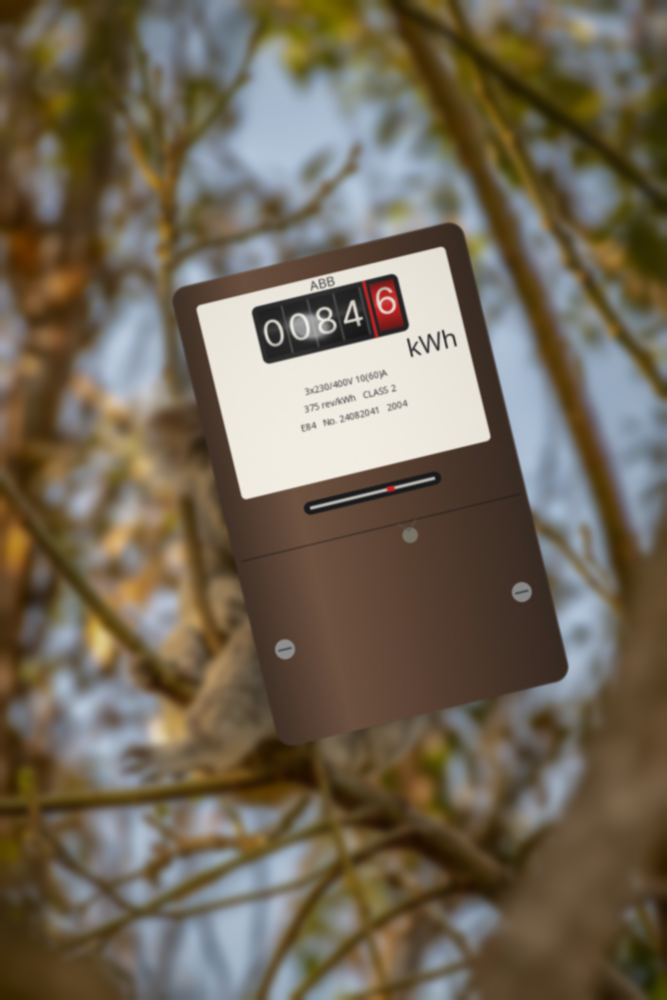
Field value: 84.6 kWh
